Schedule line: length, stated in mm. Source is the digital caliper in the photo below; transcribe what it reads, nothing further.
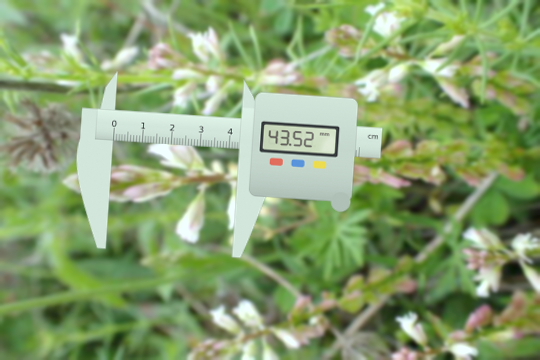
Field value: 43.52 mm
